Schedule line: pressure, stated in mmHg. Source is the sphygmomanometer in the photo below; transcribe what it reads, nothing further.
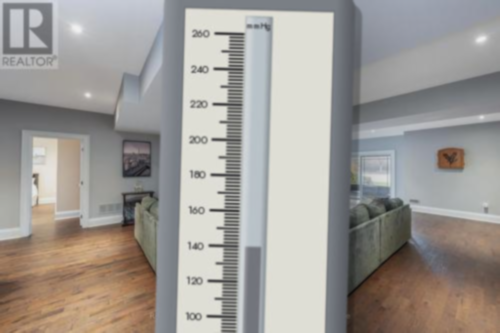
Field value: 140 mmHg
